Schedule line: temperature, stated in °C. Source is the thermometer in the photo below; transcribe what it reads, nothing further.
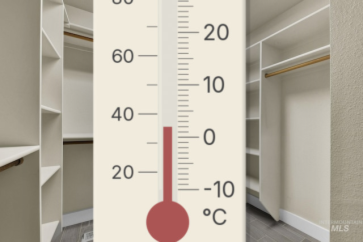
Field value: 2 °C
